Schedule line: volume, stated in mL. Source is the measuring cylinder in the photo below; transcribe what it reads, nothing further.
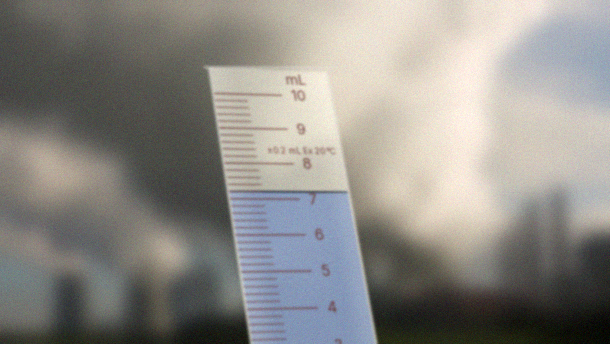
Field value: 7.2 mL
